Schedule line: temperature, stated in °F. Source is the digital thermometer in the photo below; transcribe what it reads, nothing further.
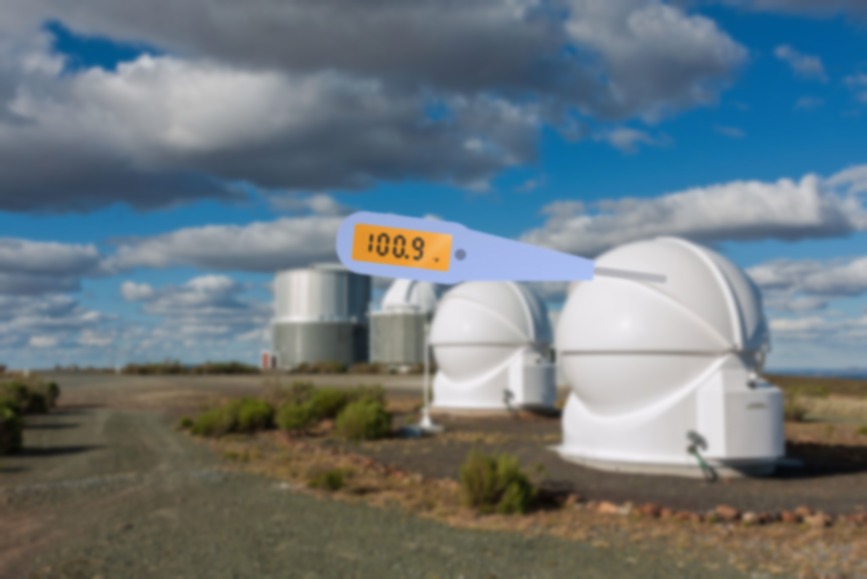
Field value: 100.9 °F
